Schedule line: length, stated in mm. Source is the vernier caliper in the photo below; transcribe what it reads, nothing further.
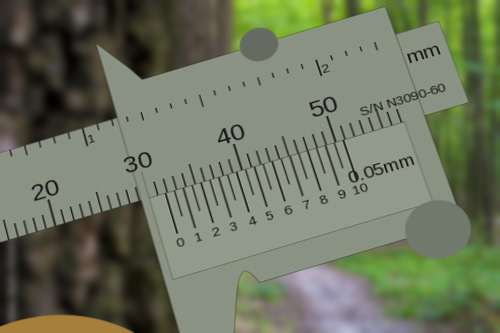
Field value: 31.8 mm
